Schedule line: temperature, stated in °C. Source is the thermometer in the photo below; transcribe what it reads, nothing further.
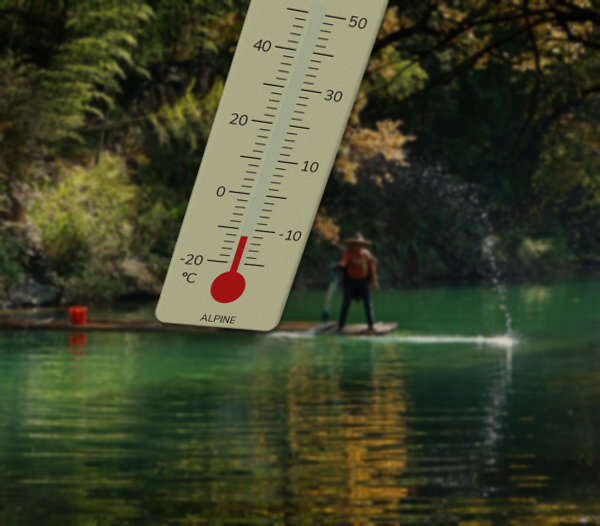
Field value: -12 °C
